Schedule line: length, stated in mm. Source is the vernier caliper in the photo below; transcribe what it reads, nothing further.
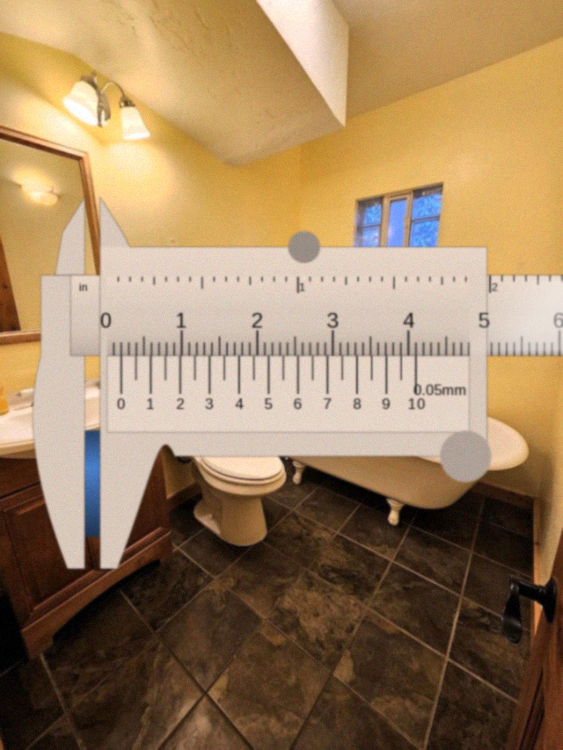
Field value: 2.0 mm
